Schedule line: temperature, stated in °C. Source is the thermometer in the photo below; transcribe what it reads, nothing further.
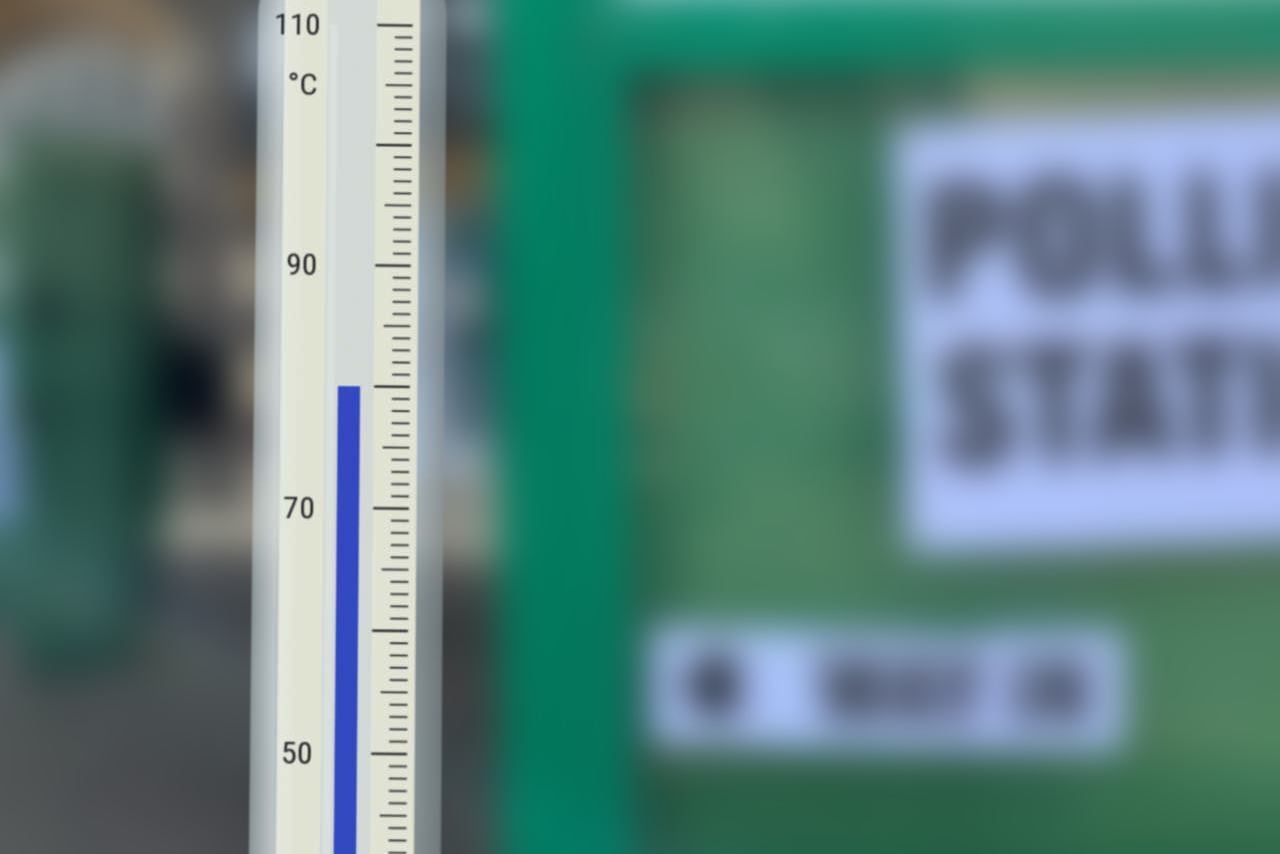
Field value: 80 °C
